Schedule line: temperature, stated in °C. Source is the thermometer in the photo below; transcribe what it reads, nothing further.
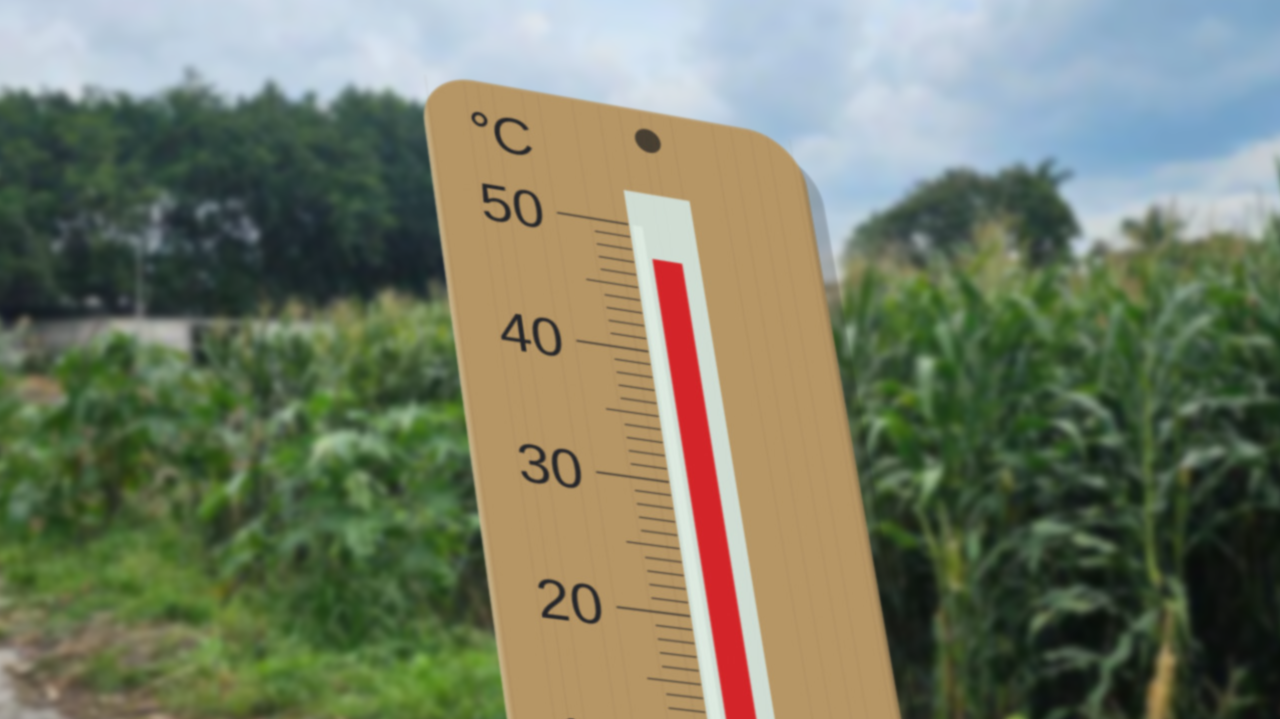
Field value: 47.5 °C
